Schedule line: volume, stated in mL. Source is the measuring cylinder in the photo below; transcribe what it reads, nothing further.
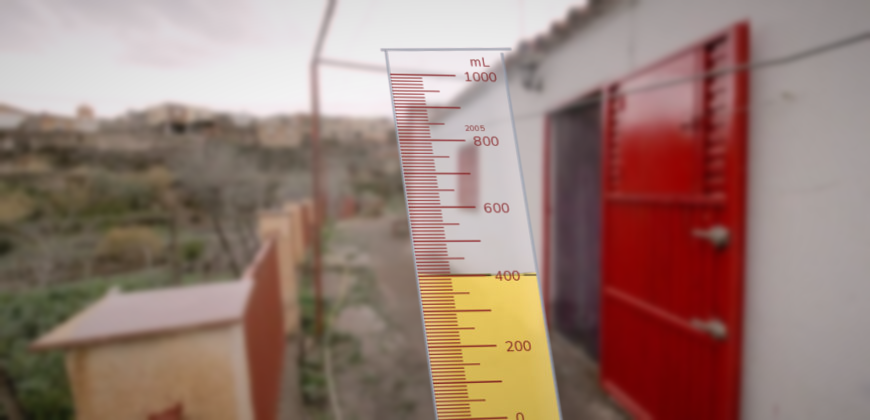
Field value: 400 mL
